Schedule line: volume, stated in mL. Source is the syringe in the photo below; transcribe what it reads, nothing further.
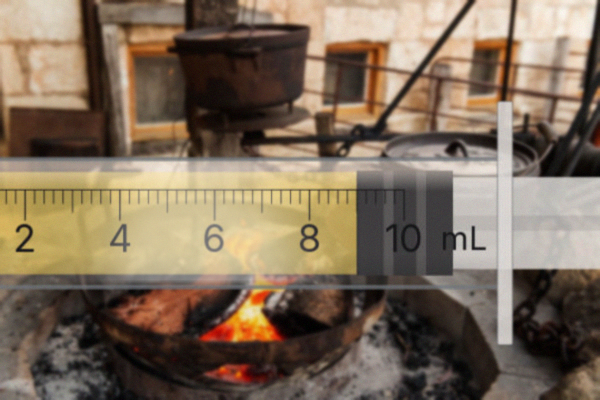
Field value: 9 mL
